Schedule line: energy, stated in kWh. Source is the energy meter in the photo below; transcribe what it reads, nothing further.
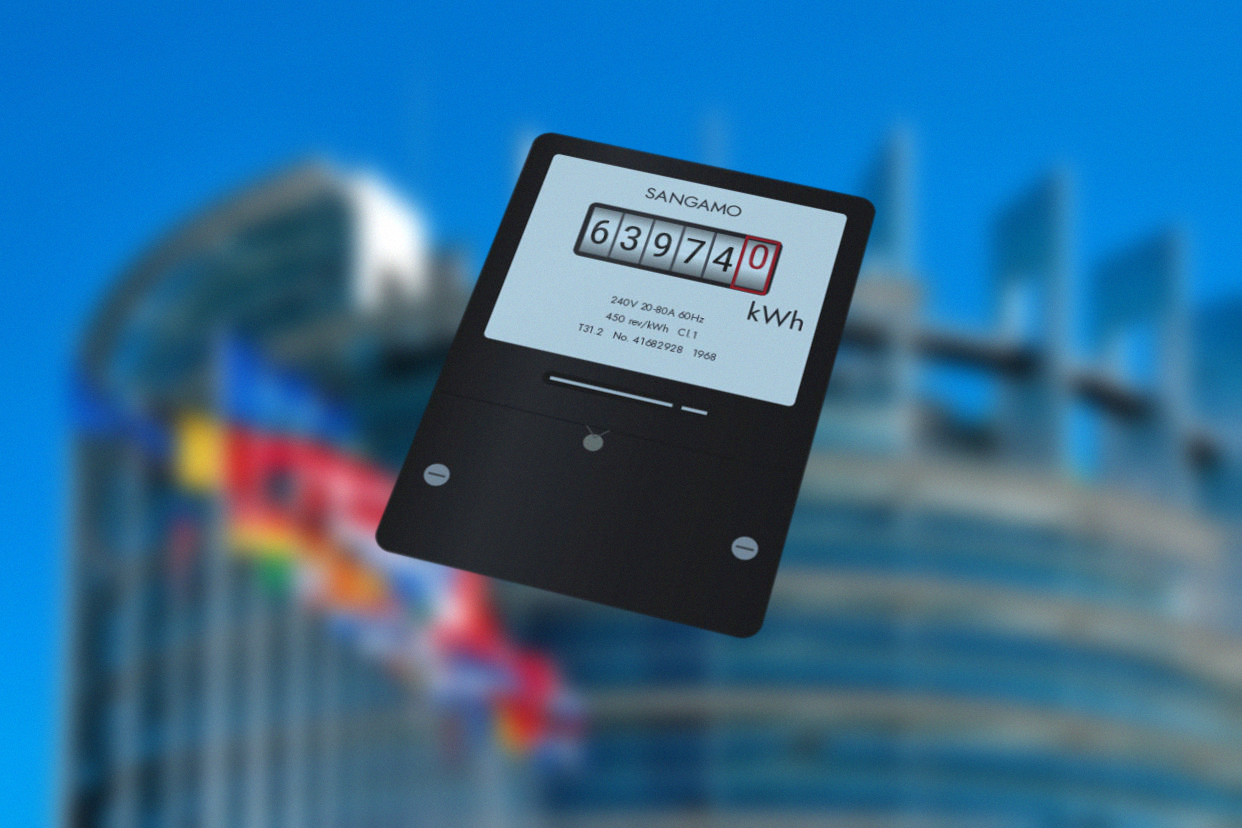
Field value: 63974.0 kWh
